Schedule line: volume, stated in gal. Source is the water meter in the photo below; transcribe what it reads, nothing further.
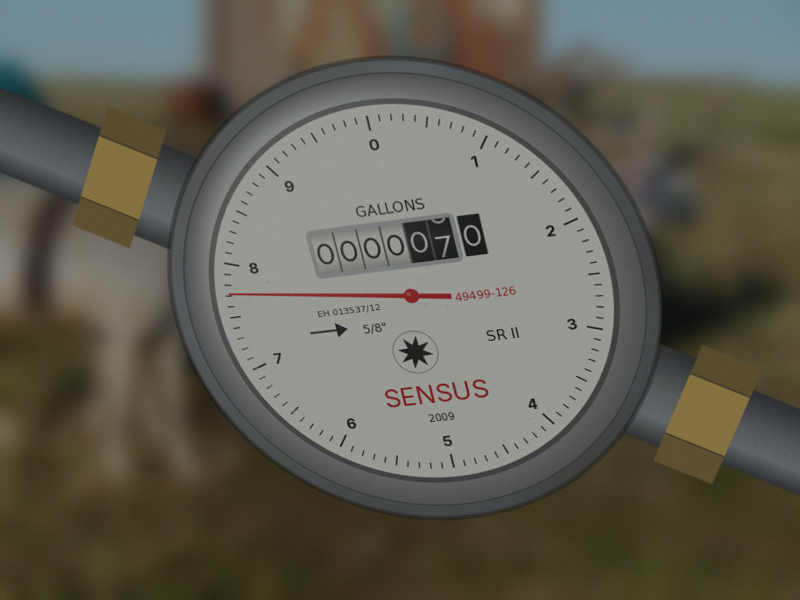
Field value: 67.7 gal
